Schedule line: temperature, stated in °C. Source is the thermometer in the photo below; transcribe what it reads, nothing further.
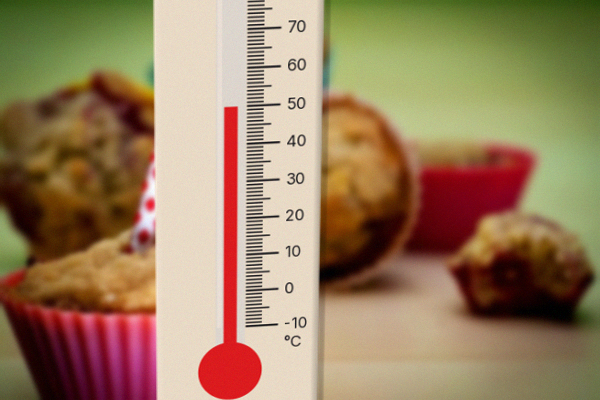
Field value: 50 °C
